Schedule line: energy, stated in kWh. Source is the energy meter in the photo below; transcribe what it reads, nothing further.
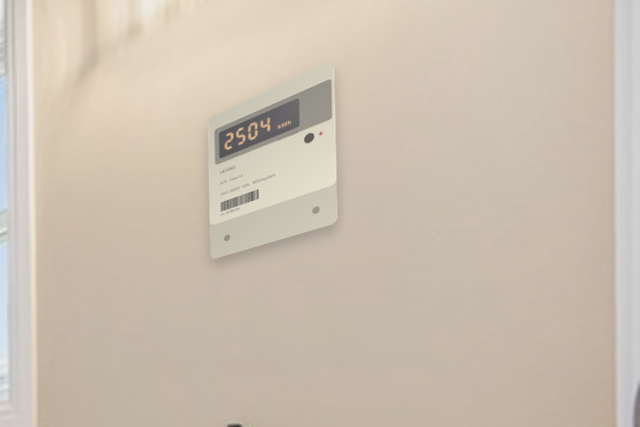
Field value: 2504 kWh
